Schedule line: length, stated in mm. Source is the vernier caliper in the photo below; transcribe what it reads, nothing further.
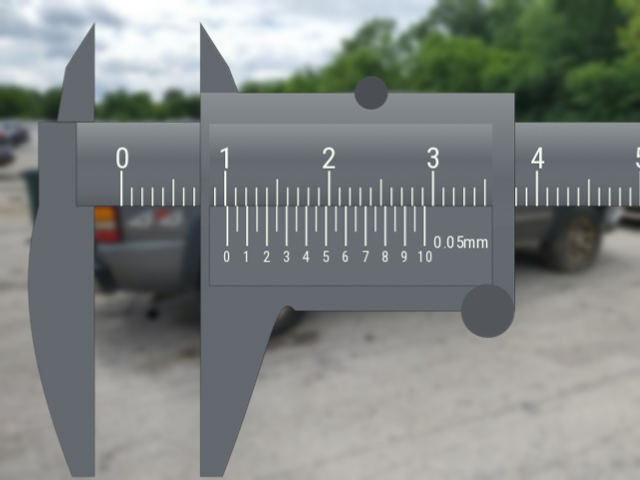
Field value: 10.2 mm
